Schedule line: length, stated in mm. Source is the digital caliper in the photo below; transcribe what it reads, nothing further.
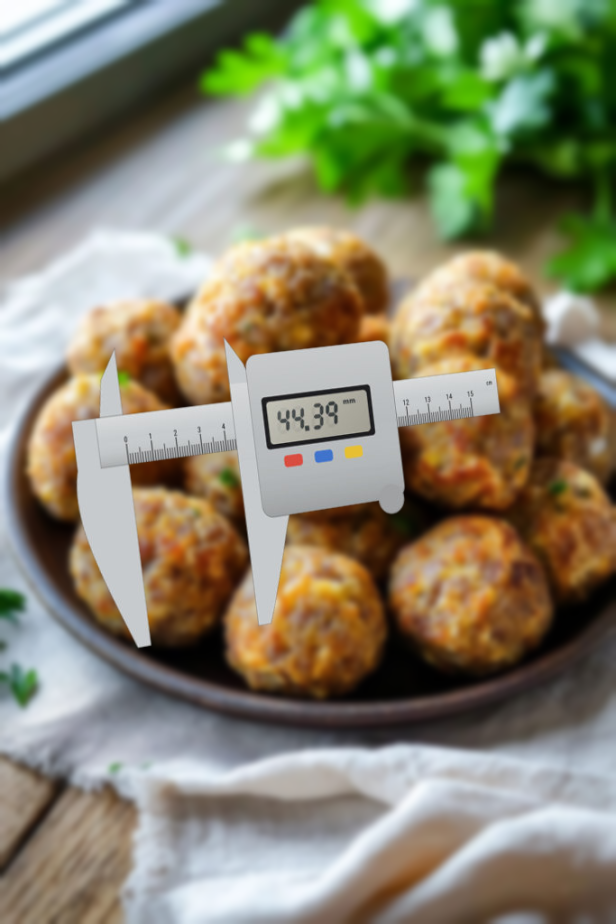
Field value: 44.39 mm
